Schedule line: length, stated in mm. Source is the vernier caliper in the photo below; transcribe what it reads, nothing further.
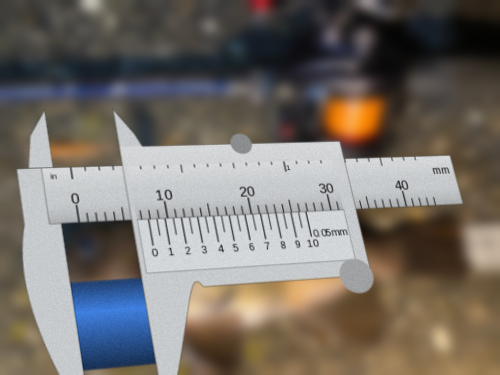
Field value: 7.8 mm
